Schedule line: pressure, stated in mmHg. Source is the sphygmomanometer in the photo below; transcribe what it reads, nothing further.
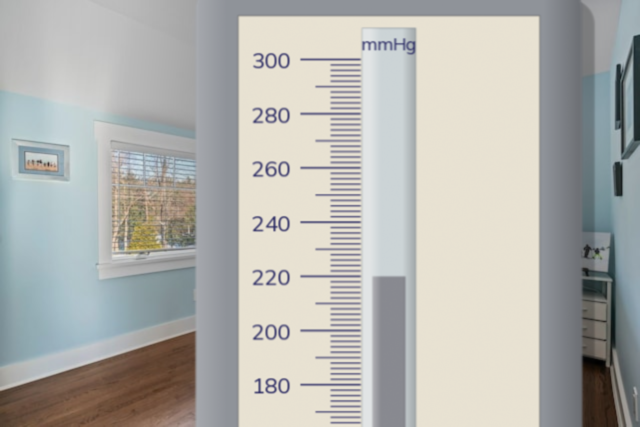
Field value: 220 mmHg
